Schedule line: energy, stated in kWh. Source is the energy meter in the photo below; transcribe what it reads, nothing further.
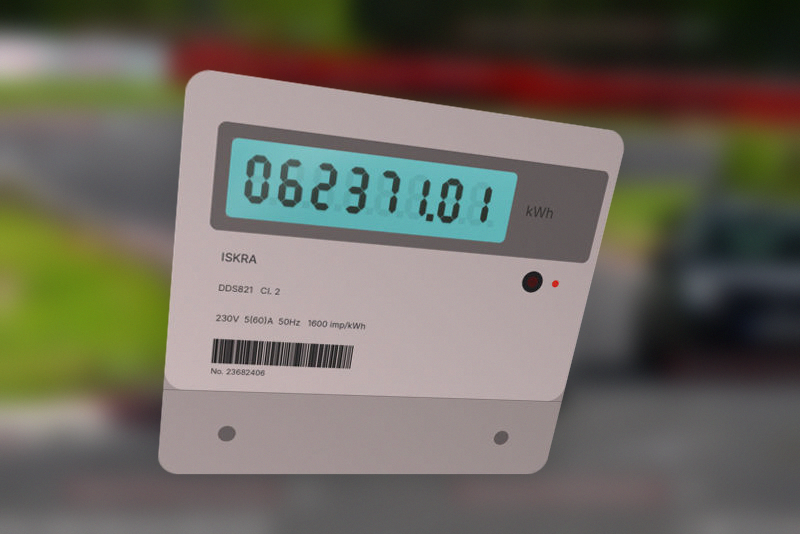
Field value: 62371.01 kWh
